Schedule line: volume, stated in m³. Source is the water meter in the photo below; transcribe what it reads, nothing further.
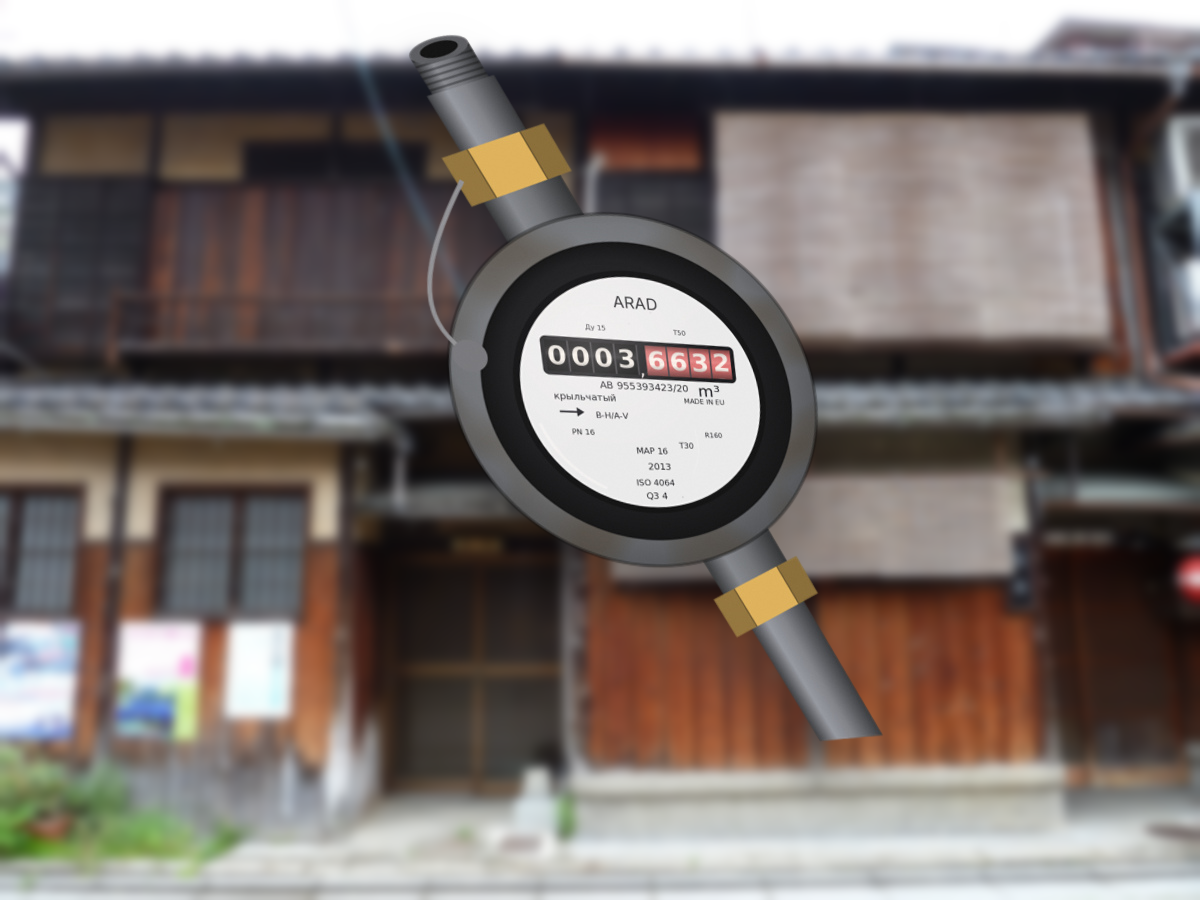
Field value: 3.6632 m³
